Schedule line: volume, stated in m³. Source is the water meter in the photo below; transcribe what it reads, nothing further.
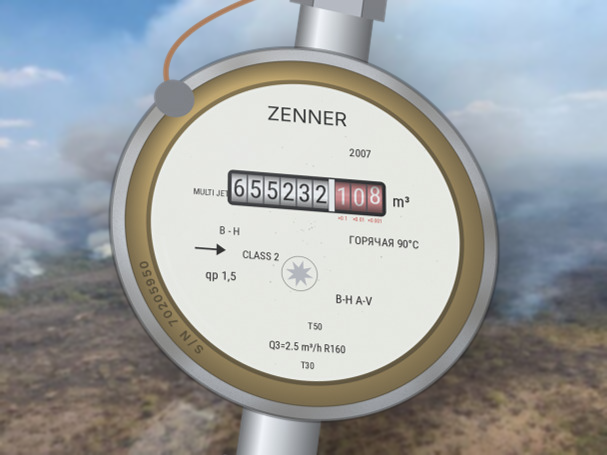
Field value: 655232.108 m³
